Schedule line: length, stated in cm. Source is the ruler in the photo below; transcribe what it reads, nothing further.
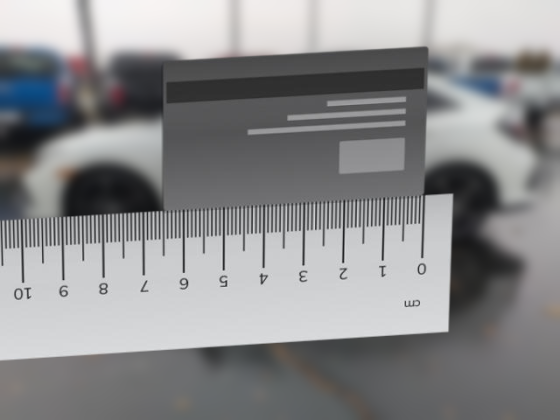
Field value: 6.5 cm
